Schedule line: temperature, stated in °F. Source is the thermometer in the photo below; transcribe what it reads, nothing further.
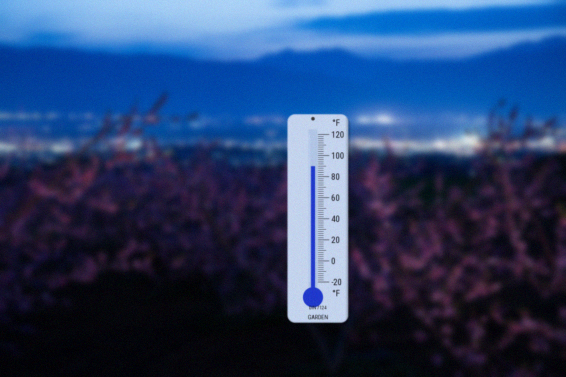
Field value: 90 °F
